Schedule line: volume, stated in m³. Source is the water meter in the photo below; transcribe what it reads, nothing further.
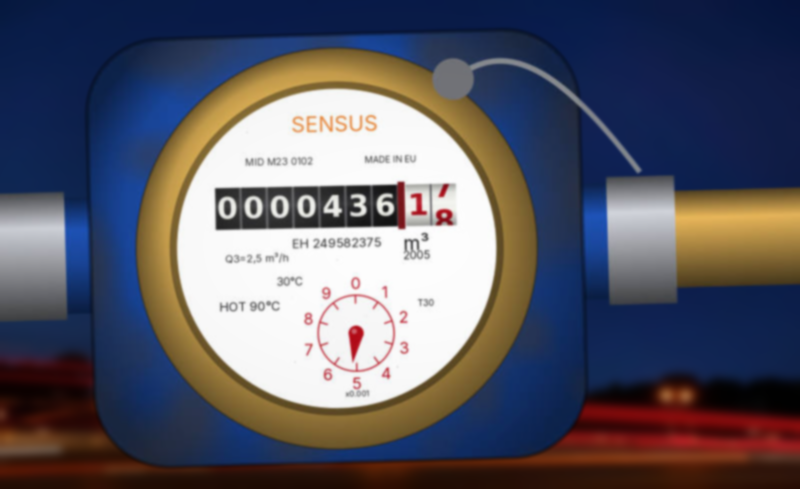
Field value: 436.175 m³
